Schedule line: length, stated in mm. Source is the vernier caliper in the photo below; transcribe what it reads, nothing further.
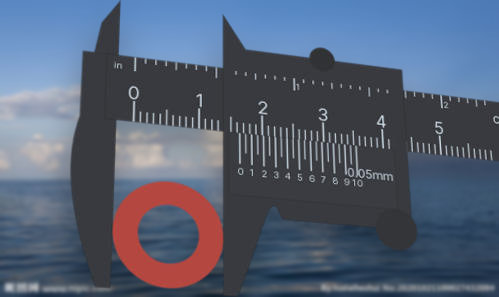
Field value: 16.4 mm
